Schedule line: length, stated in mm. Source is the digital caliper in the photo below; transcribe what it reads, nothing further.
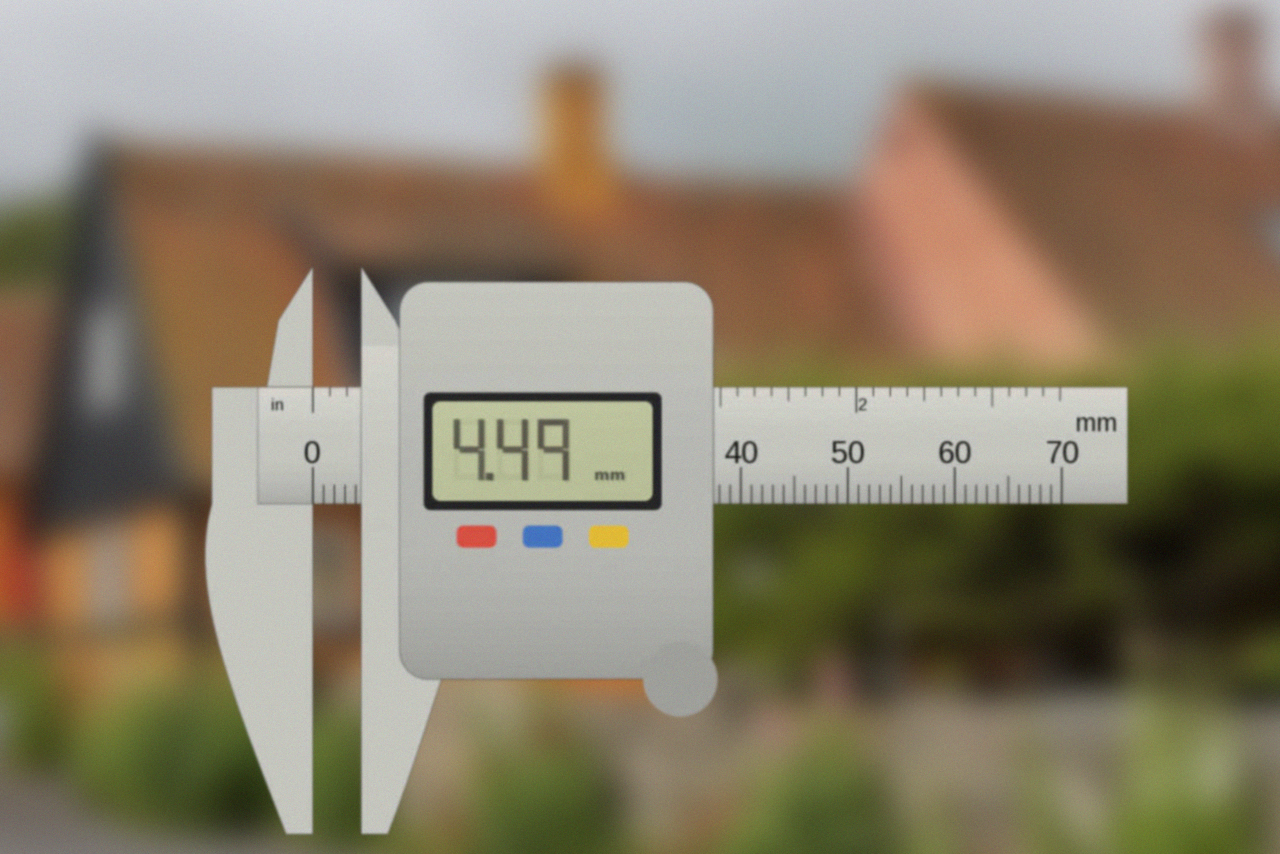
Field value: 4.49 mm
